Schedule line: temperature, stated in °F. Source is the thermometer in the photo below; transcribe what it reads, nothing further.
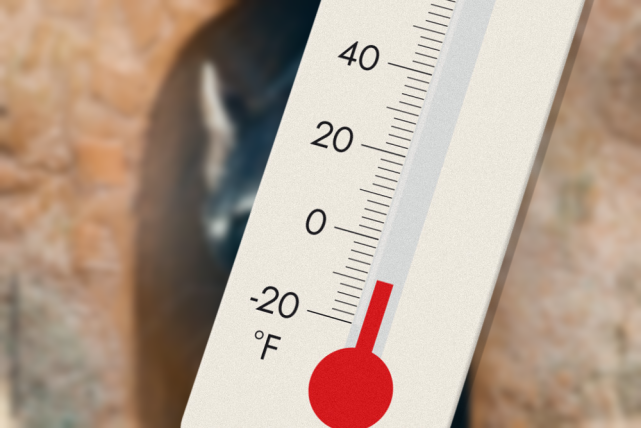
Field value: -9 °F
